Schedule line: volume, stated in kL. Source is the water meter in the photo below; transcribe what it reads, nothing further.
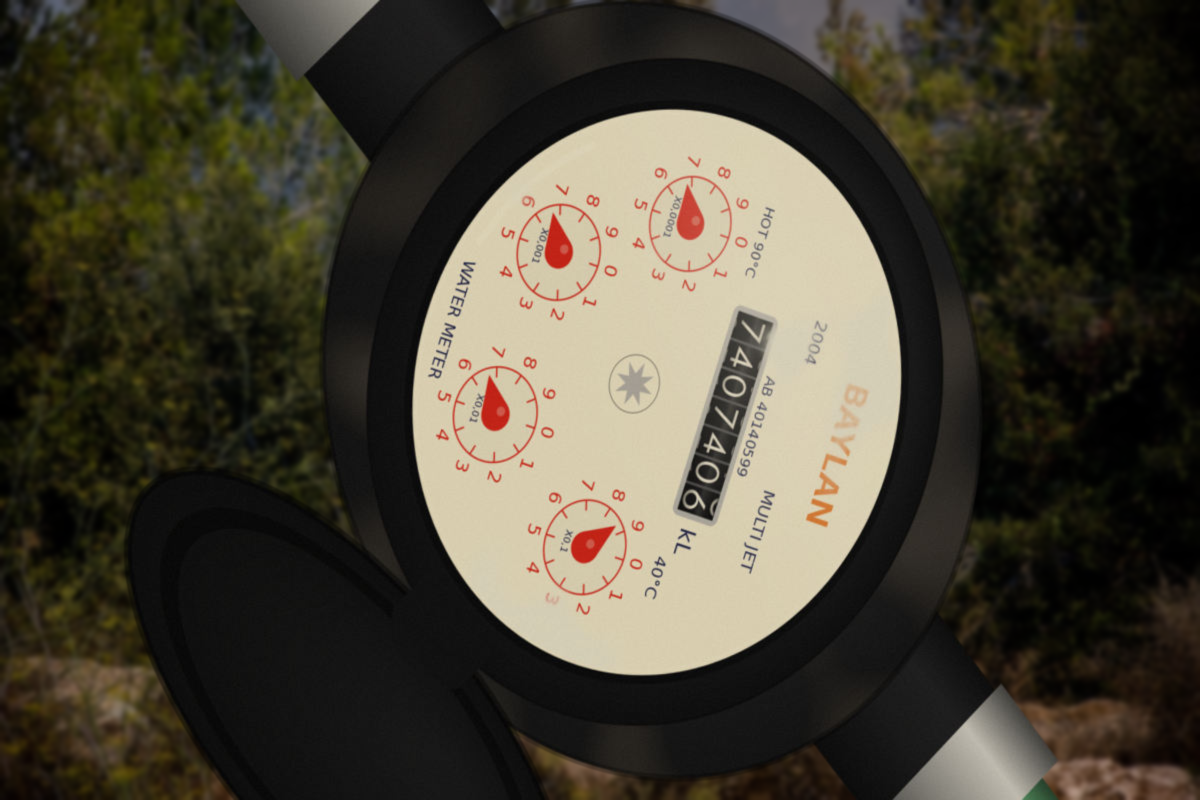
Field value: 7407405.8666 kL
